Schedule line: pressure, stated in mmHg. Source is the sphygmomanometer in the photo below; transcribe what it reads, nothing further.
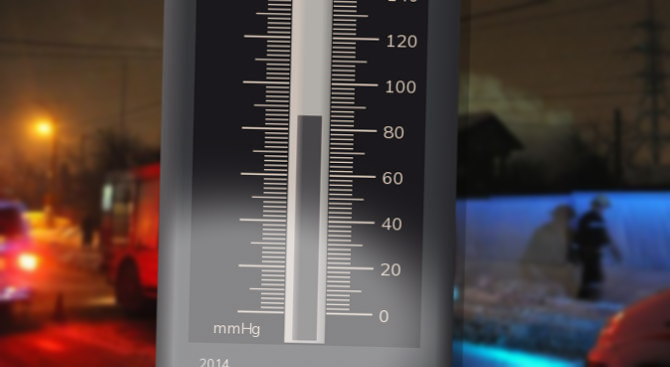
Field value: 86 mmHg
